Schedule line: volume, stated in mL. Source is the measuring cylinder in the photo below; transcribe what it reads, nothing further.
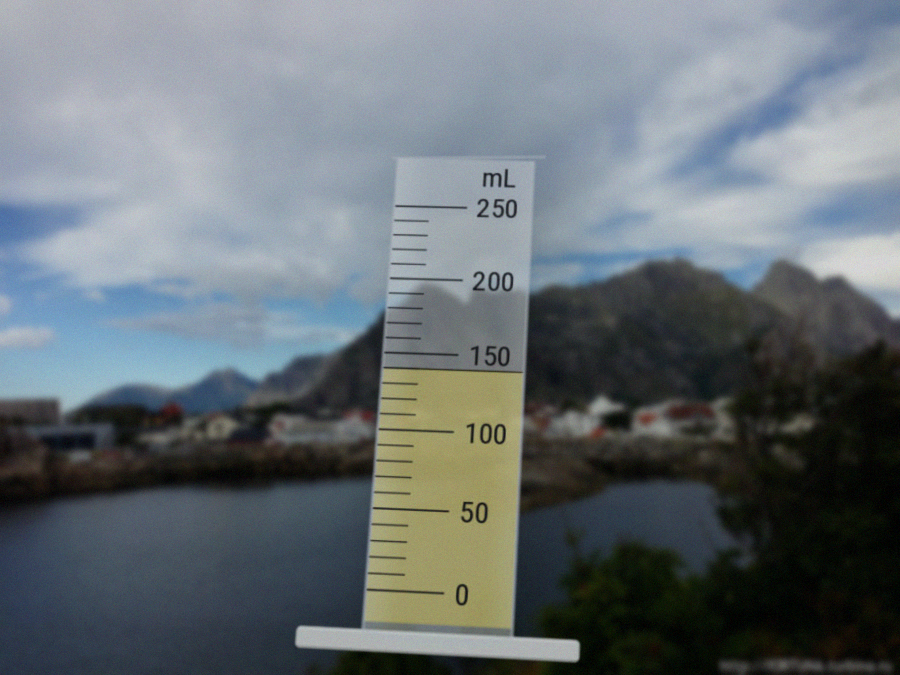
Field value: 140 mL
